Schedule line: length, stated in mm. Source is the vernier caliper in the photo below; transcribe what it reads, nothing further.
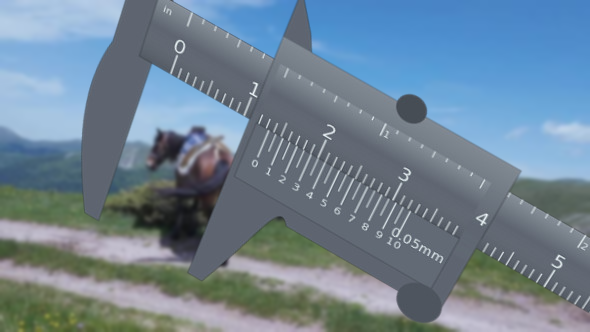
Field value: 13.4 mm
